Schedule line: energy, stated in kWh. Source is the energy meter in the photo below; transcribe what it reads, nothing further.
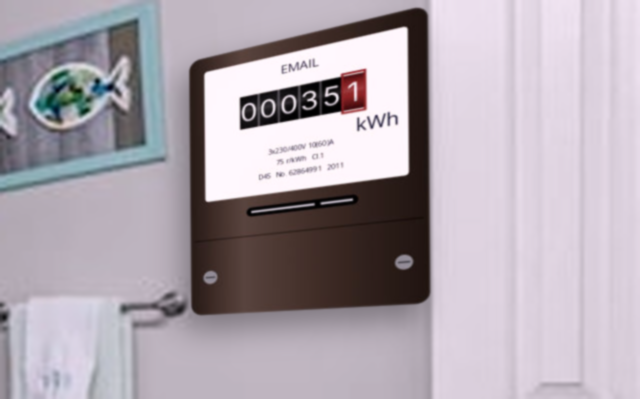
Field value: 35.1 kWh
